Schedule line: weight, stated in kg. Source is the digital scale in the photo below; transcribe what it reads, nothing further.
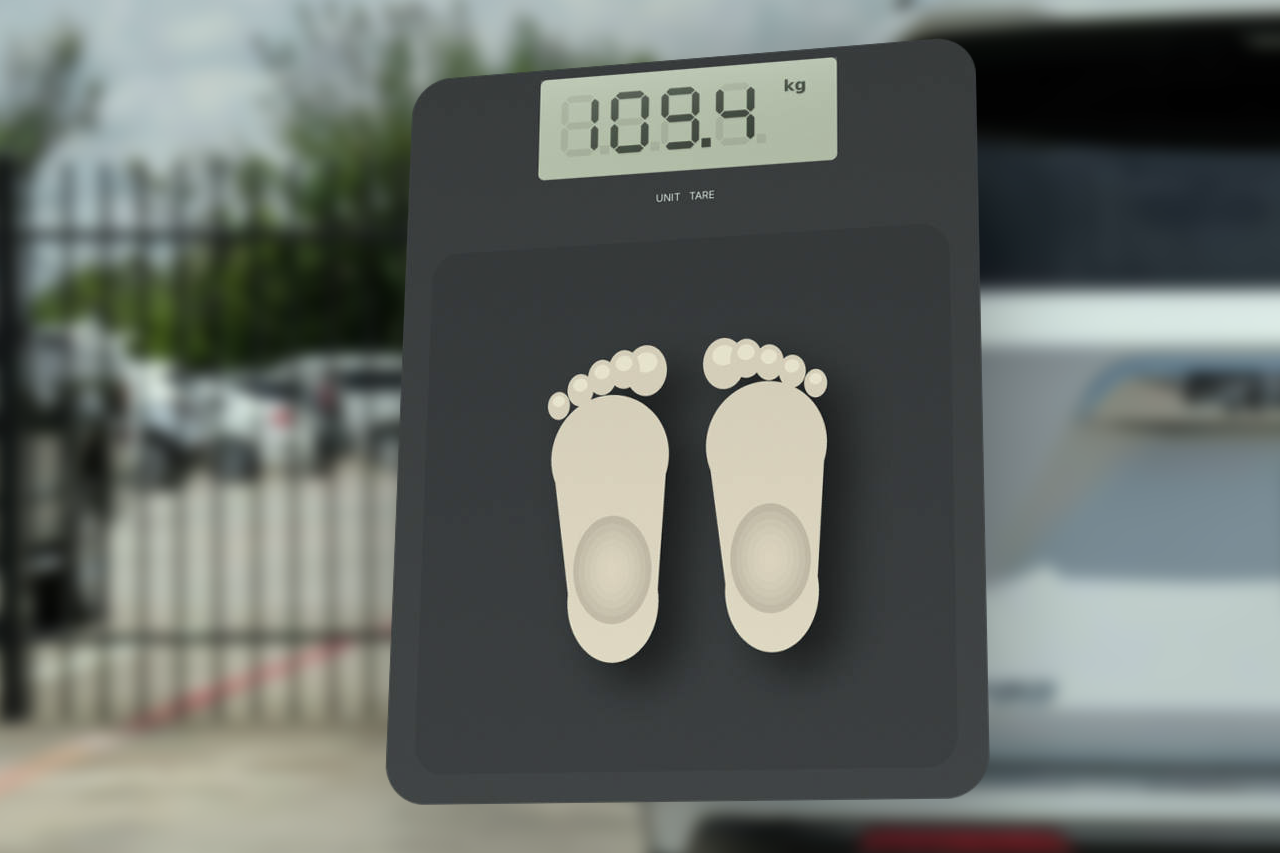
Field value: 109.4 kg
